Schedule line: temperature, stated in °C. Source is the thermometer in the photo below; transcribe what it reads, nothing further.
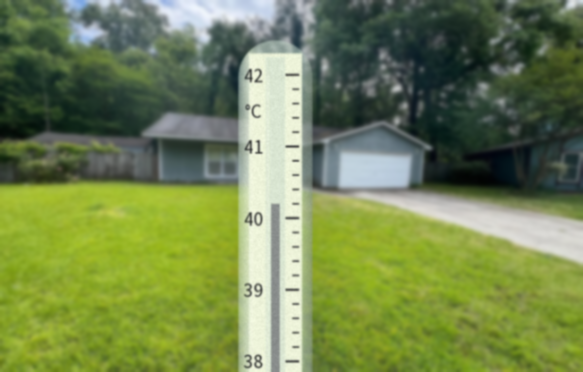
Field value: 40.2 °C
